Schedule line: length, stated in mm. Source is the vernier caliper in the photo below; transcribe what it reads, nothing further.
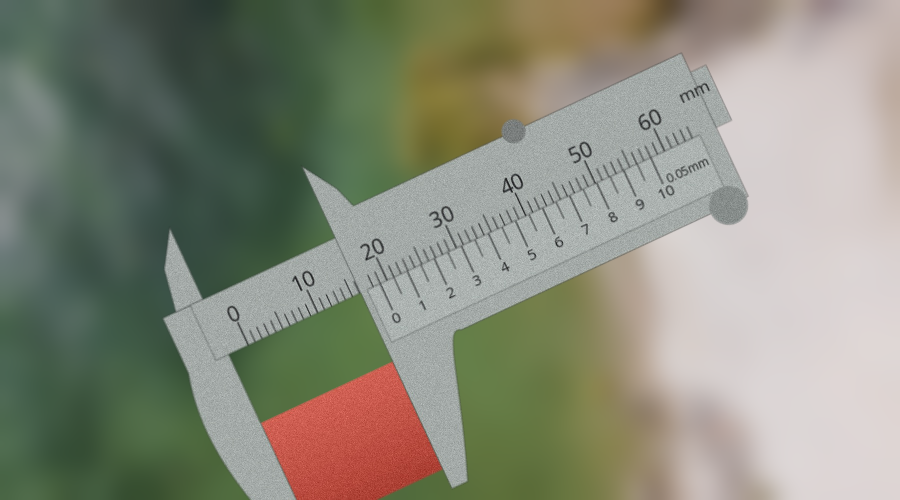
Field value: 19.0 mm
